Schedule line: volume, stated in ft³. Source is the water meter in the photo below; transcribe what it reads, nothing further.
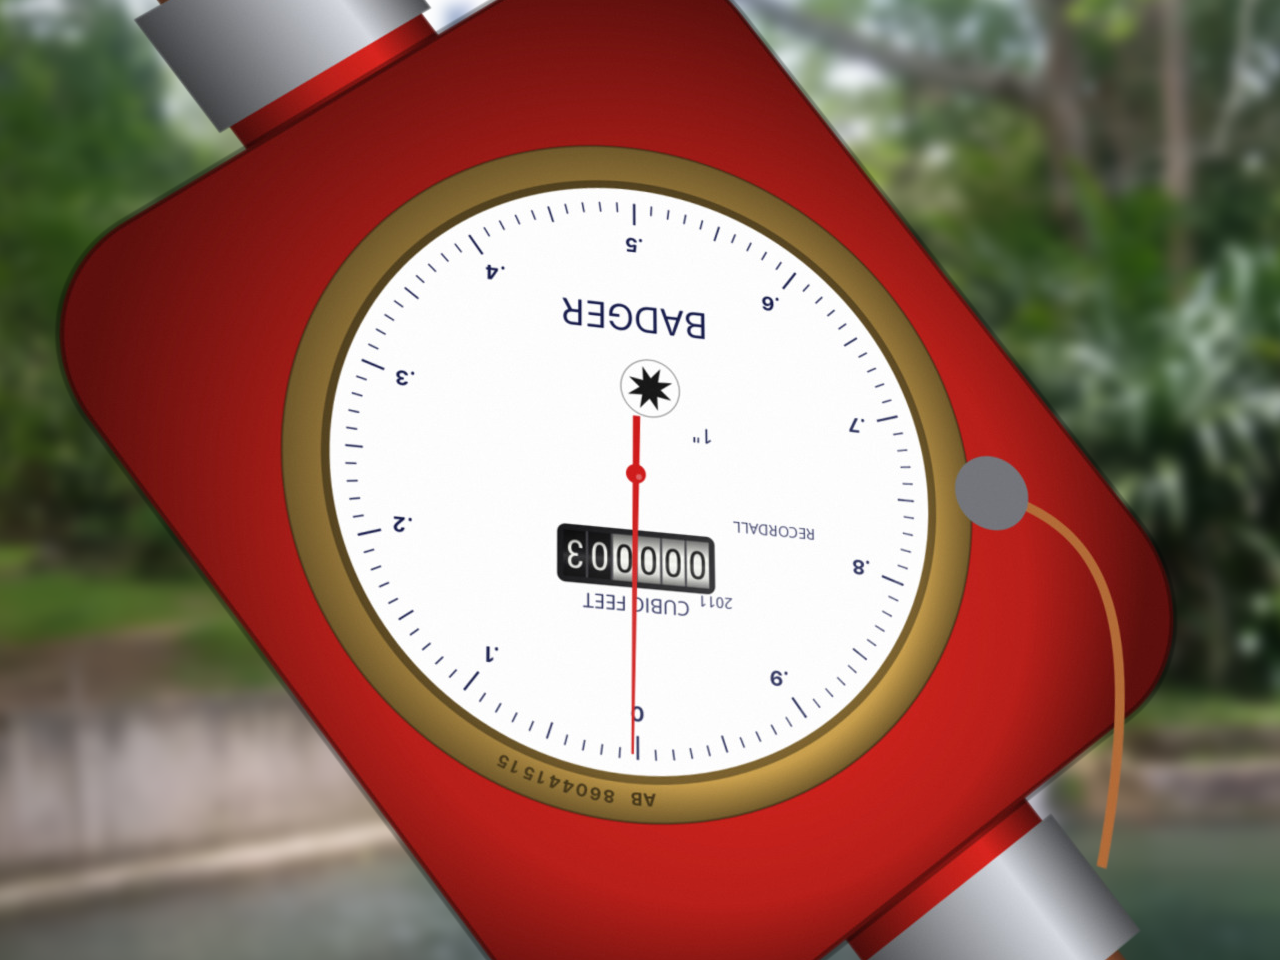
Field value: 3.00 ft³
